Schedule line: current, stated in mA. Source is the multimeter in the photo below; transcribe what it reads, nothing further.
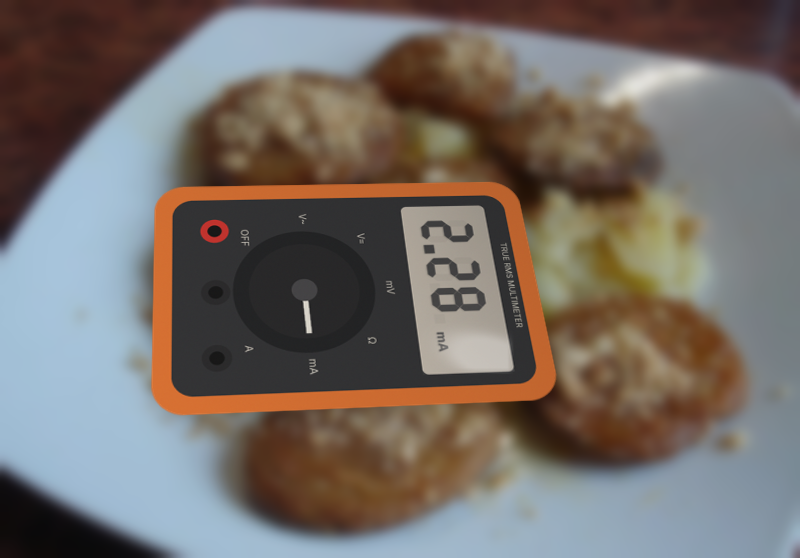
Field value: 2.28 mA
